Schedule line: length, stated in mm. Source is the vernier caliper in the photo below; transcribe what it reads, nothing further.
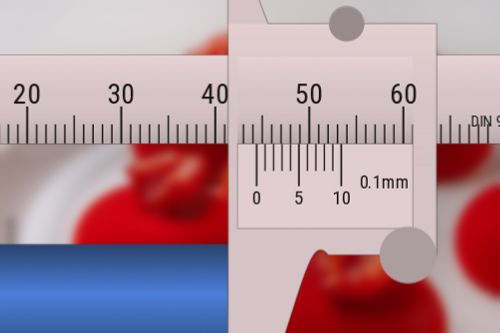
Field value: 44.4 mm
